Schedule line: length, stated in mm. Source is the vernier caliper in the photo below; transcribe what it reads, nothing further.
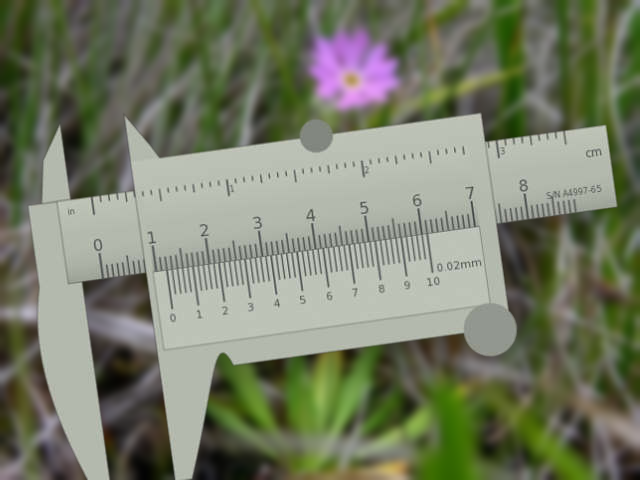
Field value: 12.0 mm
